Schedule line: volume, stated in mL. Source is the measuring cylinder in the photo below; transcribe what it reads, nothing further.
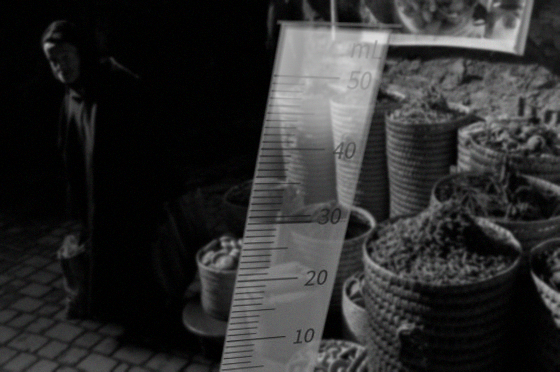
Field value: 29 mL
